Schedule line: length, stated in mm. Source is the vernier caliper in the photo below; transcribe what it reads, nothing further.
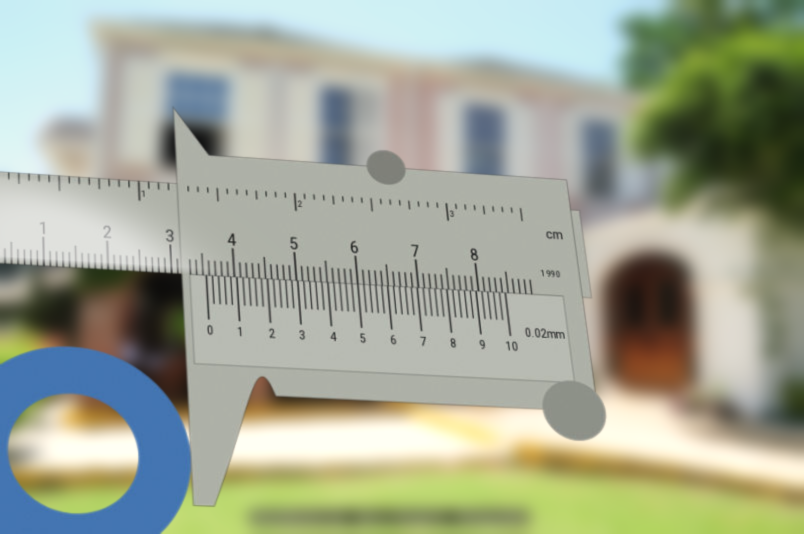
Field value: 35.5 mm
